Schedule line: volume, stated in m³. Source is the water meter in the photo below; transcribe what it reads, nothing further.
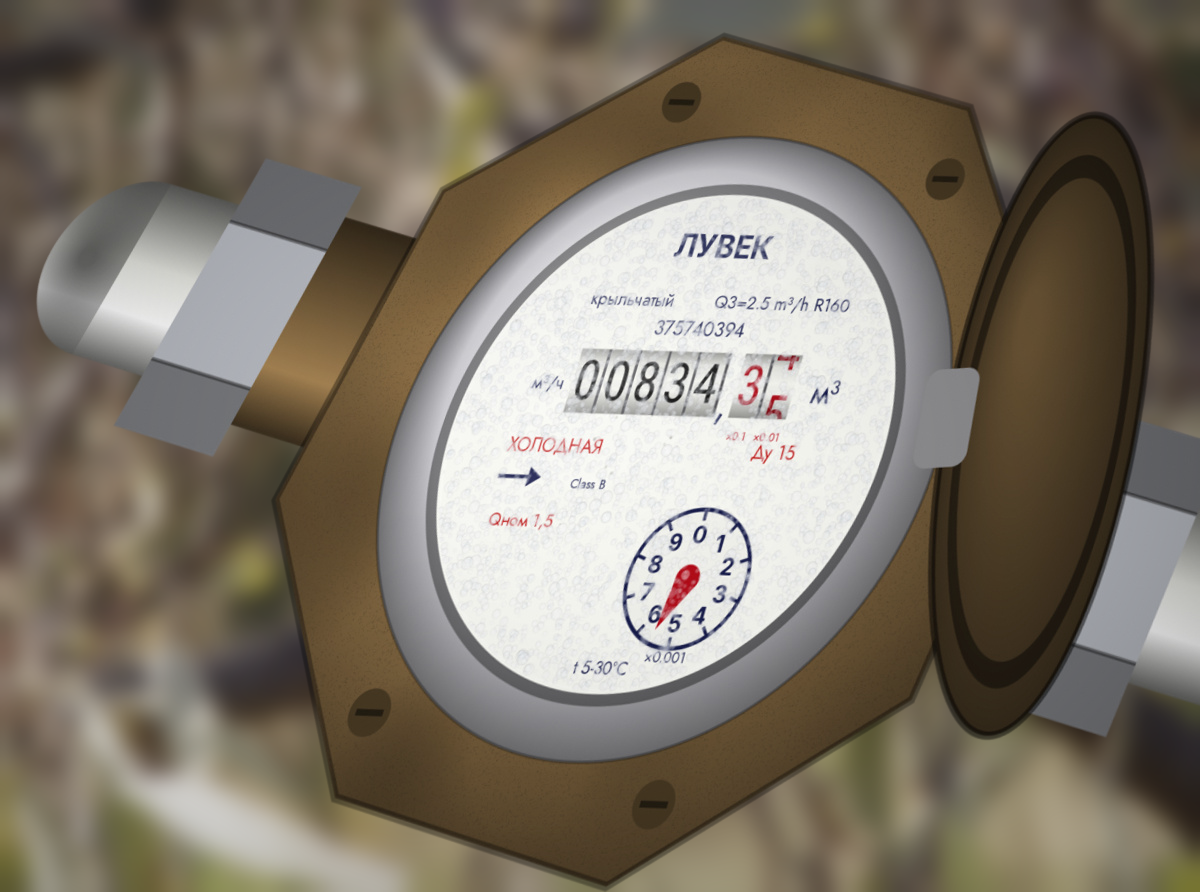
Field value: 834.345 m³
